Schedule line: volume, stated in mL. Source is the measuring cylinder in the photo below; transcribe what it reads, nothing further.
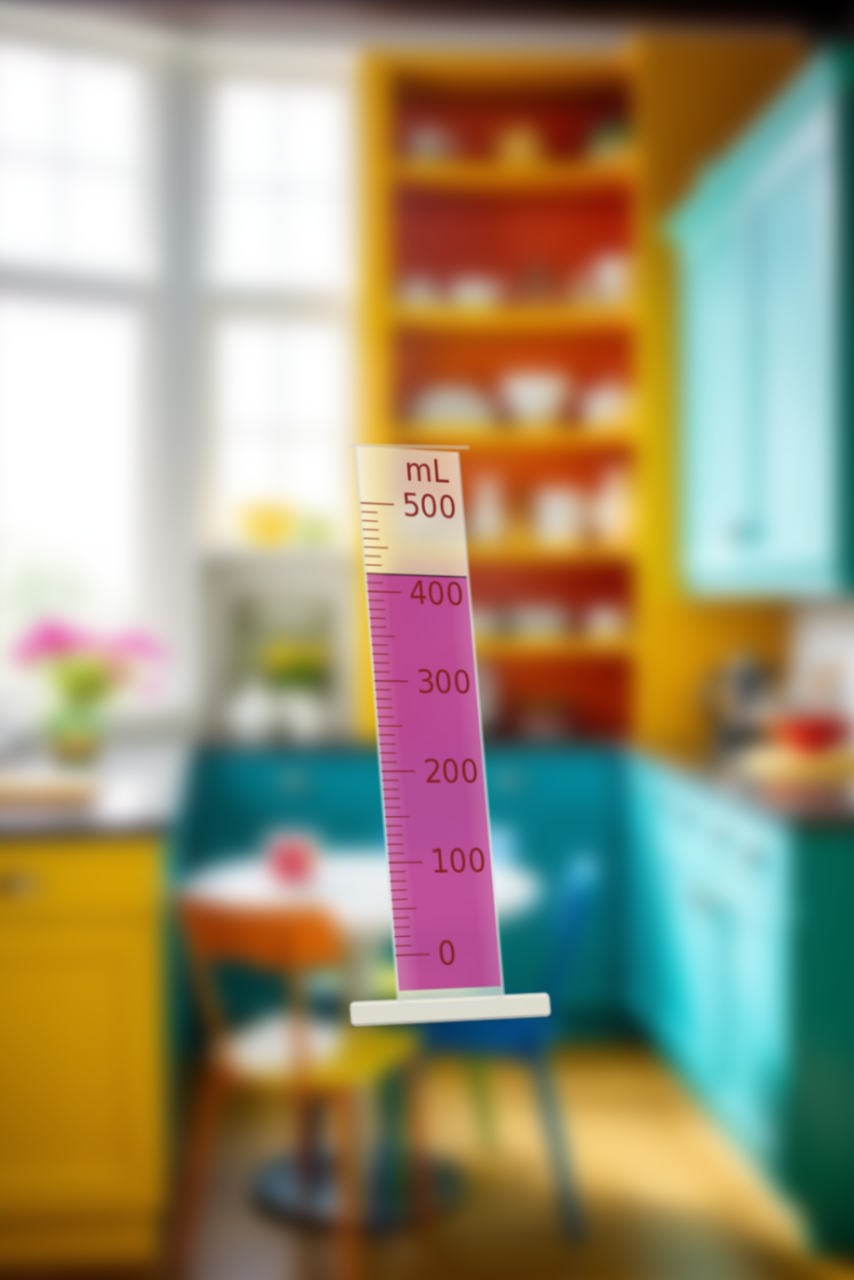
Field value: 420 mL
